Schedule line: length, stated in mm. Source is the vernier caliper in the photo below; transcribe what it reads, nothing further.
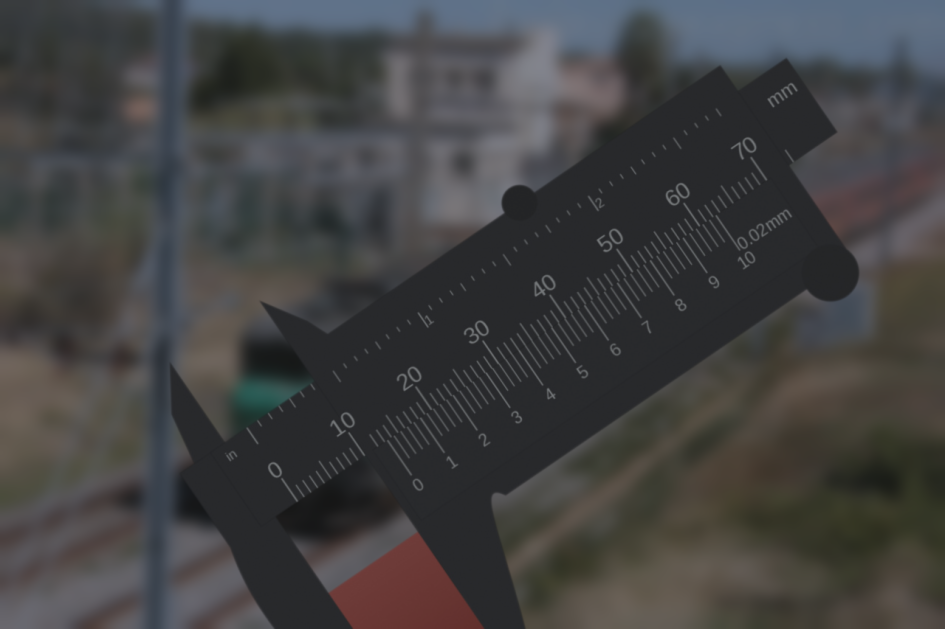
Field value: 13.4 mm
